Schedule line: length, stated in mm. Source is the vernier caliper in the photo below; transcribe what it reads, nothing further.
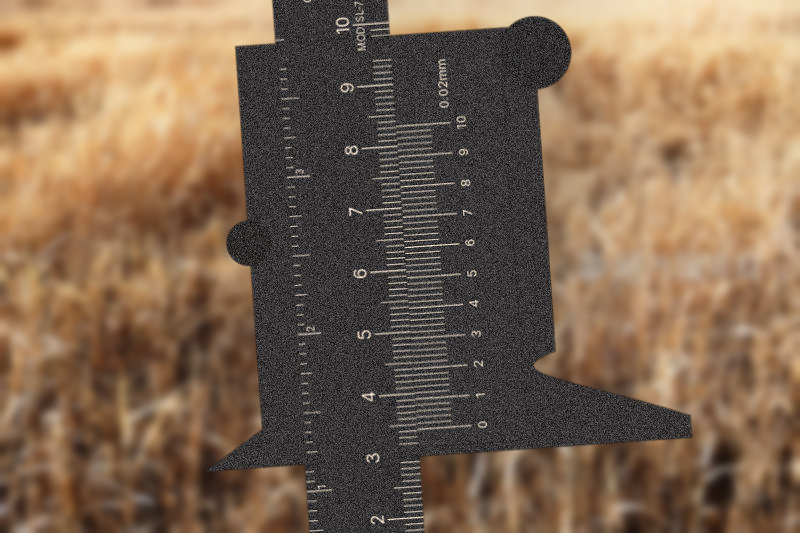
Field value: 34.2 mm
